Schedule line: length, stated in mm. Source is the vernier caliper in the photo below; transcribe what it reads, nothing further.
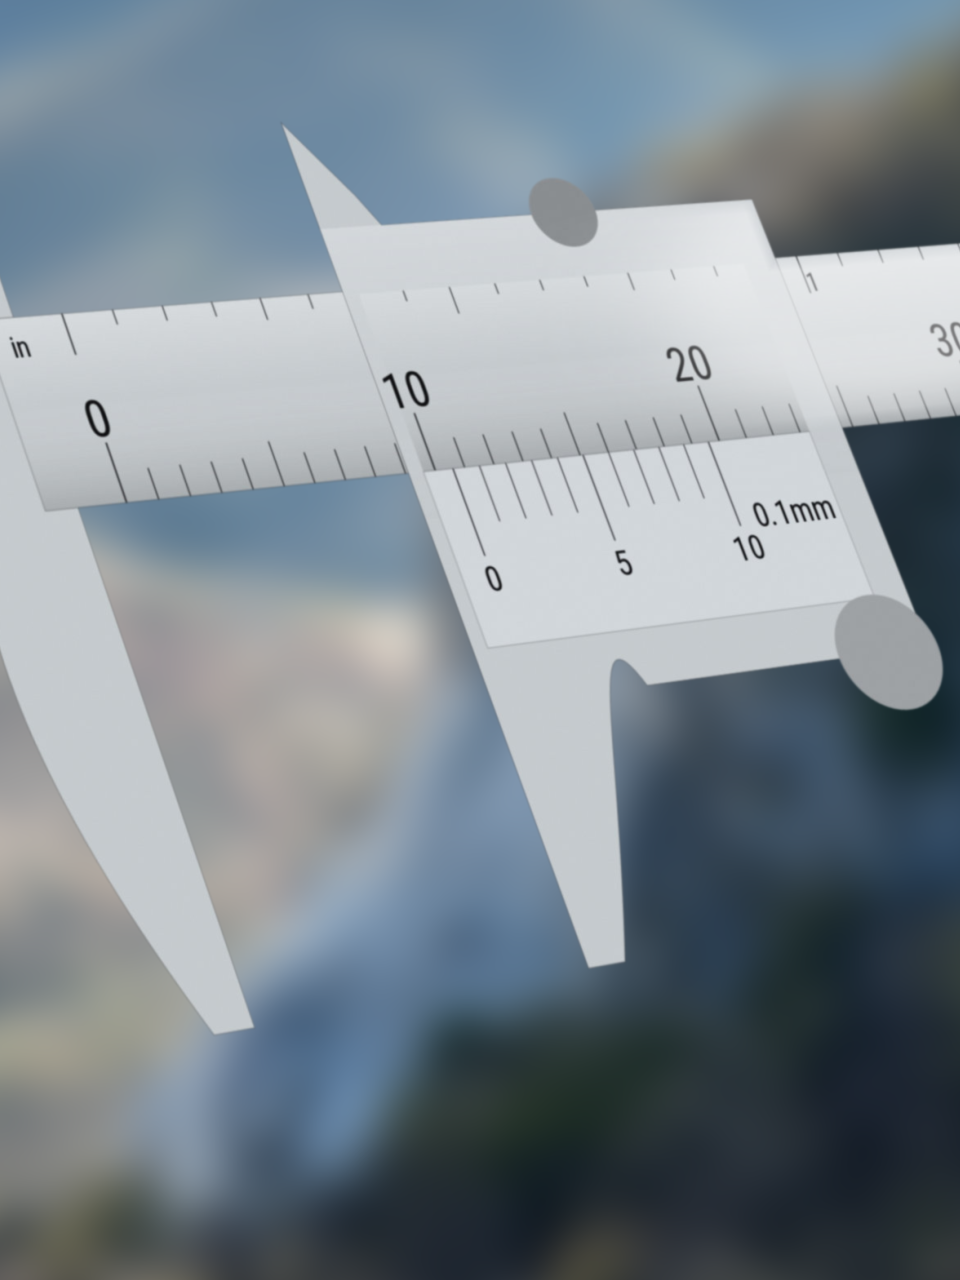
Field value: 10.6 mm
